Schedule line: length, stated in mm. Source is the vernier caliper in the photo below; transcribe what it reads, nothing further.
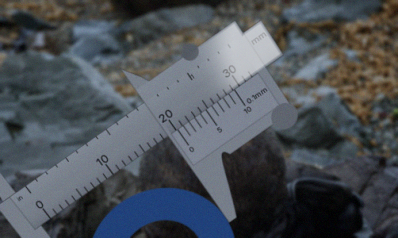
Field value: 20.2 mm
